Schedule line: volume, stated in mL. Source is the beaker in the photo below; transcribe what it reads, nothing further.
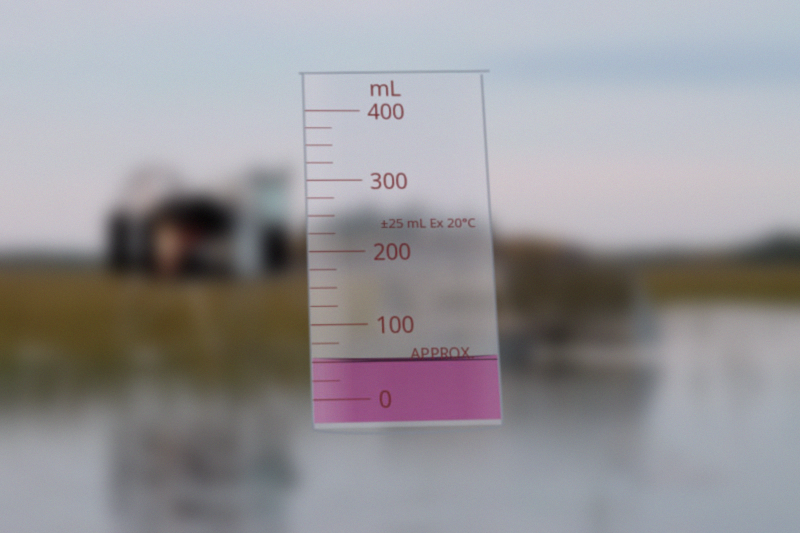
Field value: 50 mL
